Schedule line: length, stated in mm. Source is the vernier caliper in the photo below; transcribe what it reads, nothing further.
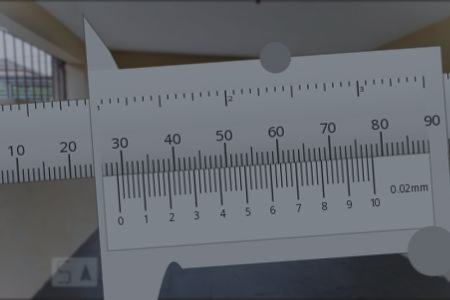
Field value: 29.0 mm
